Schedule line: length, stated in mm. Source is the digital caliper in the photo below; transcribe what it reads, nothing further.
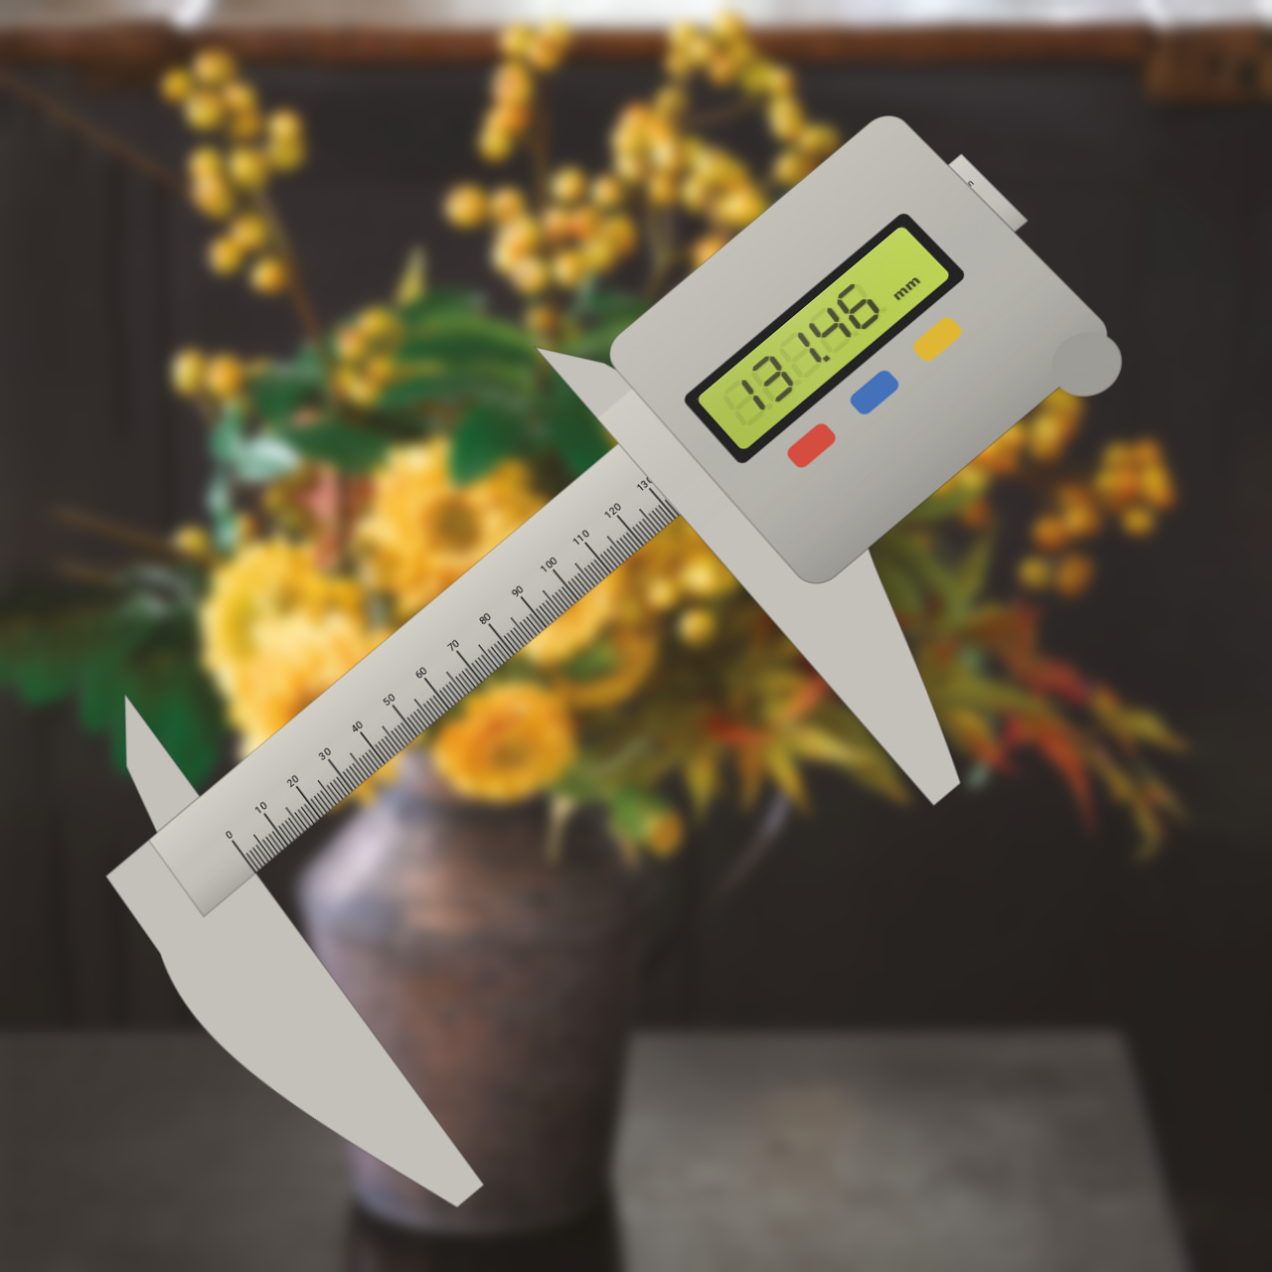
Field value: 131.46 mm
